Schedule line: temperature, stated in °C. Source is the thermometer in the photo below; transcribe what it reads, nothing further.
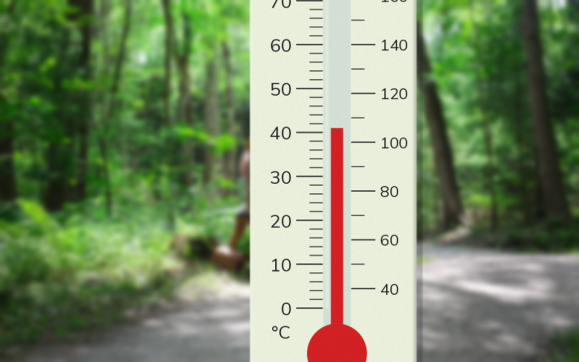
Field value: 41 °C
